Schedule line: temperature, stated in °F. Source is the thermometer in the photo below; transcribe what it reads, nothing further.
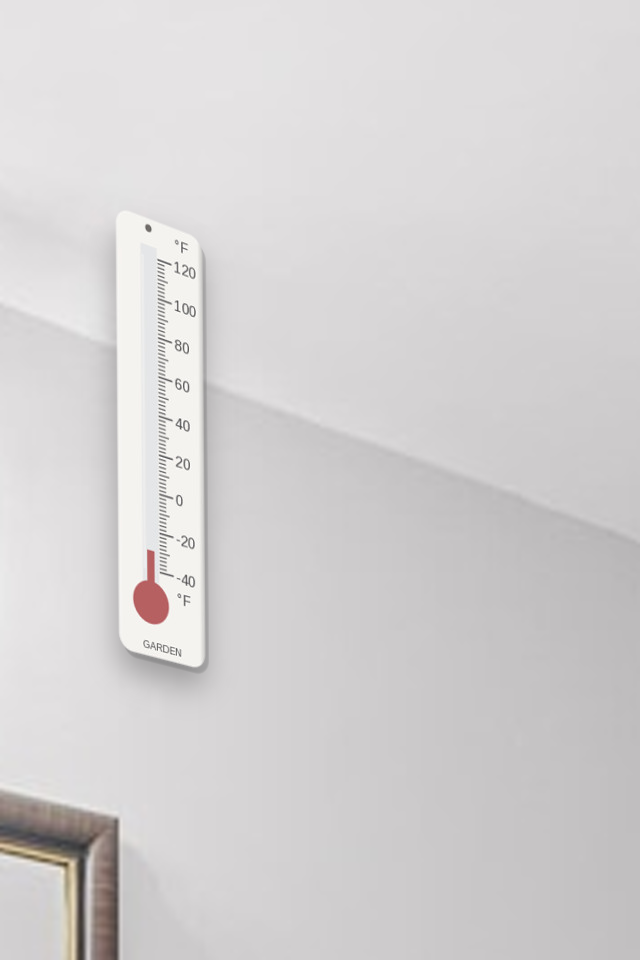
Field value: -30 °F
